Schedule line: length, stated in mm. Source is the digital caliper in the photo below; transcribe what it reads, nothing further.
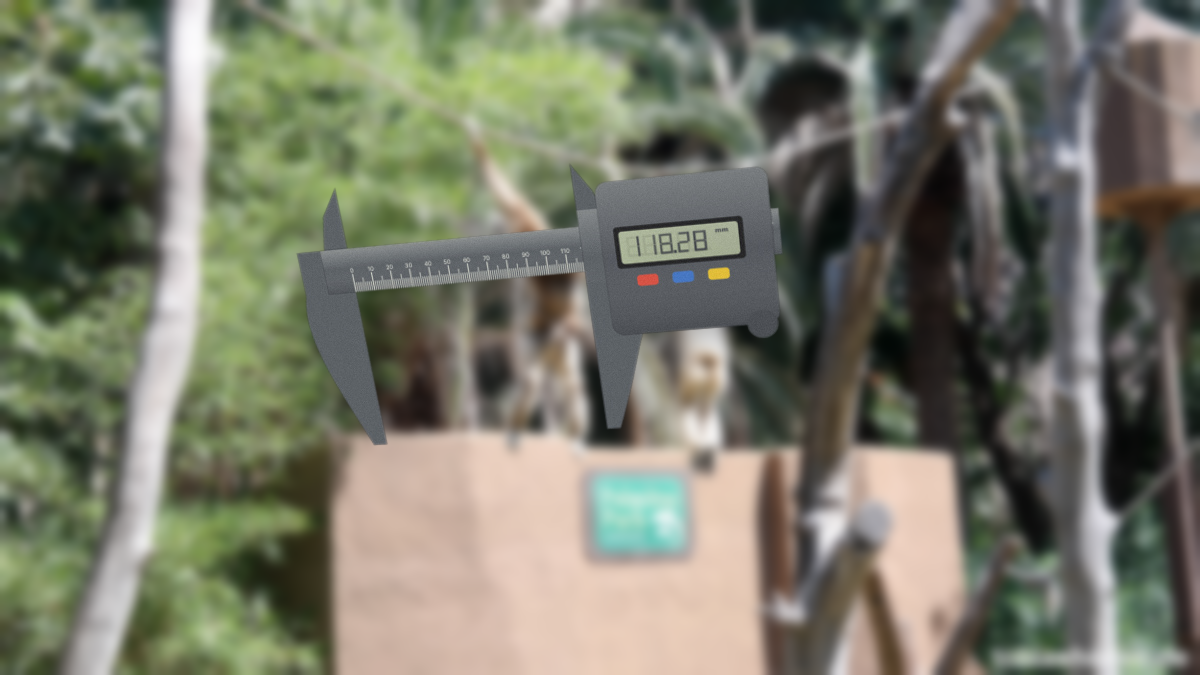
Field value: 118.28 mm
